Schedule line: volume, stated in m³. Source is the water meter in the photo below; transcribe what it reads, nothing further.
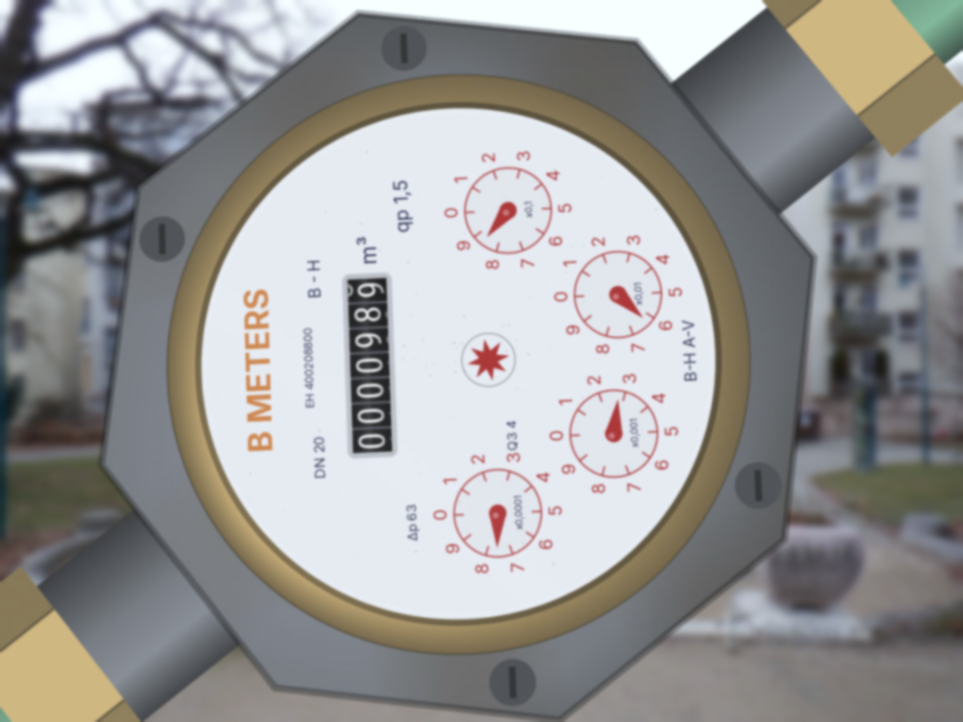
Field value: 988.8627 m³
